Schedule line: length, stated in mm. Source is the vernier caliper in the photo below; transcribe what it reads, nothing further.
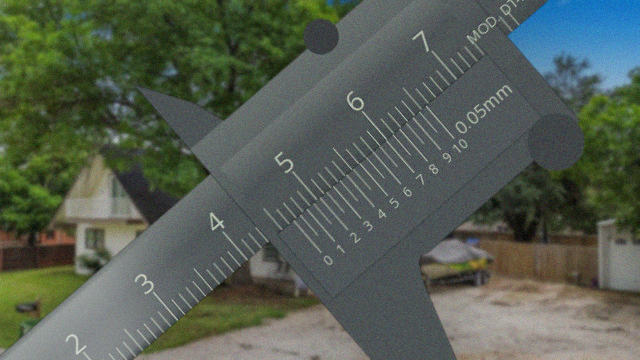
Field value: 46.6 mm
